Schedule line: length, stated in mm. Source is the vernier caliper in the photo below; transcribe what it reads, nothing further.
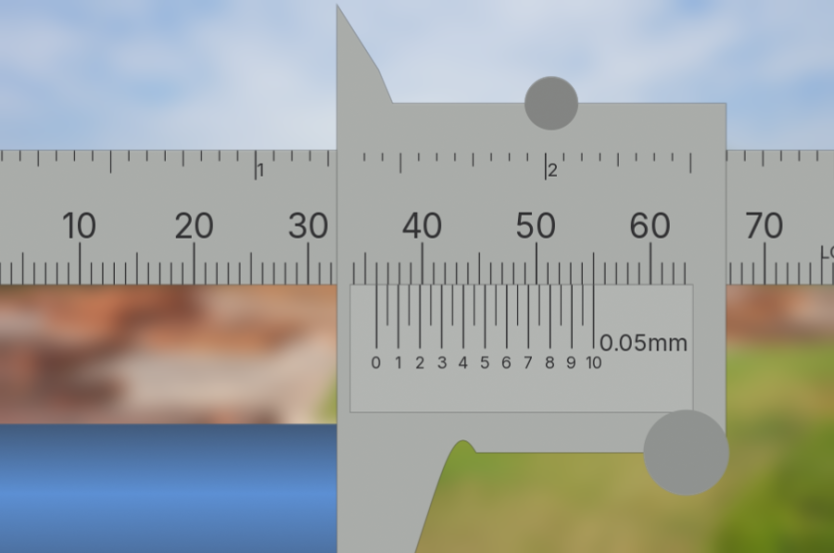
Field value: 36.0 mm
